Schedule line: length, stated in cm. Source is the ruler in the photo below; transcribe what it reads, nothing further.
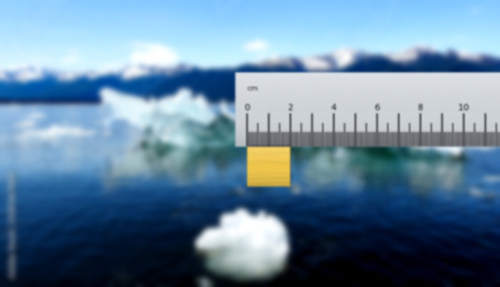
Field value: 2 cm
